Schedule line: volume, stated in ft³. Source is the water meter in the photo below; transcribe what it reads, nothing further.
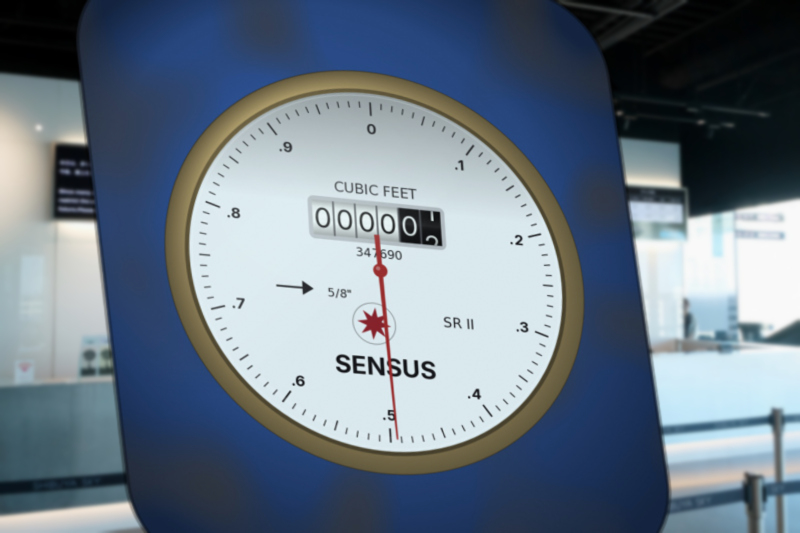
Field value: 1.49 ft³
